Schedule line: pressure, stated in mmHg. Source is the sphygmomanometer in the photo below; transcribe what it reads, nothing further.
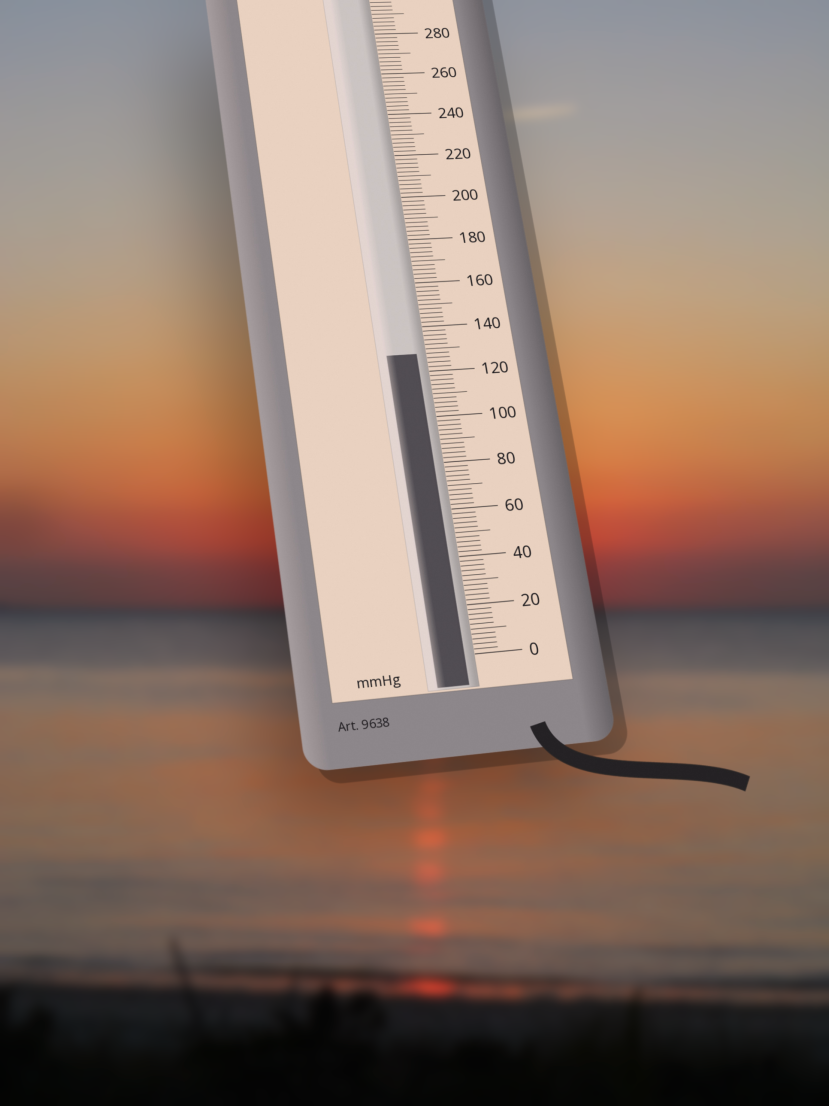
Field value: 128 mmHg
